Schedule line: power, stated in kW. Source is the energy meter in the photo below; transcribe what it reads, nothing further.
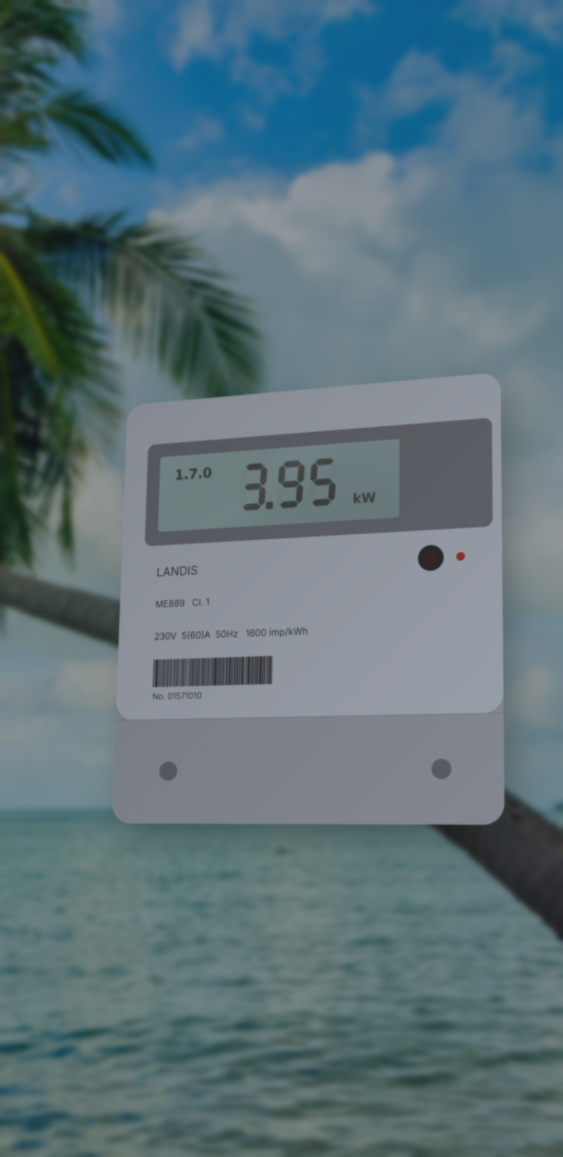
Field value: 3.95 kW
